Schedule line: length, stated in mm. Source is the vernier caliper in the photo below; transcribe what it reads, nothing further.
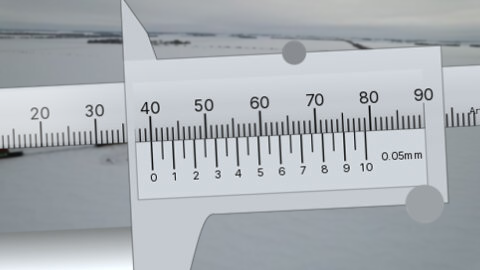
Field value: 40.0 mm
